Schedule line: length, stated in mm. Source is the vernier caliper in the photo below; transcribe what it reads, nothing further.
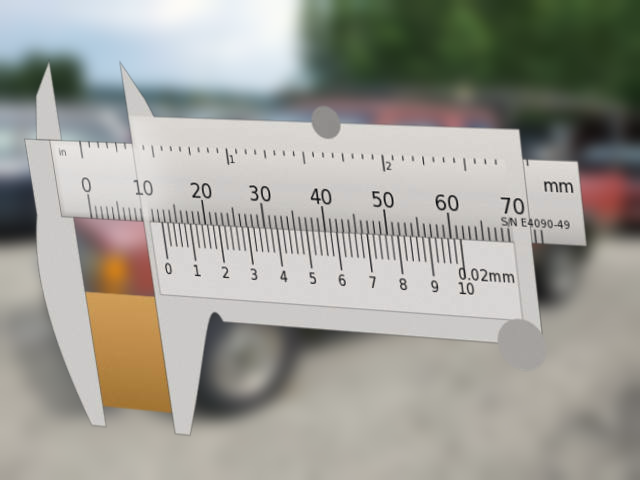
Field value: 12.5 mm
